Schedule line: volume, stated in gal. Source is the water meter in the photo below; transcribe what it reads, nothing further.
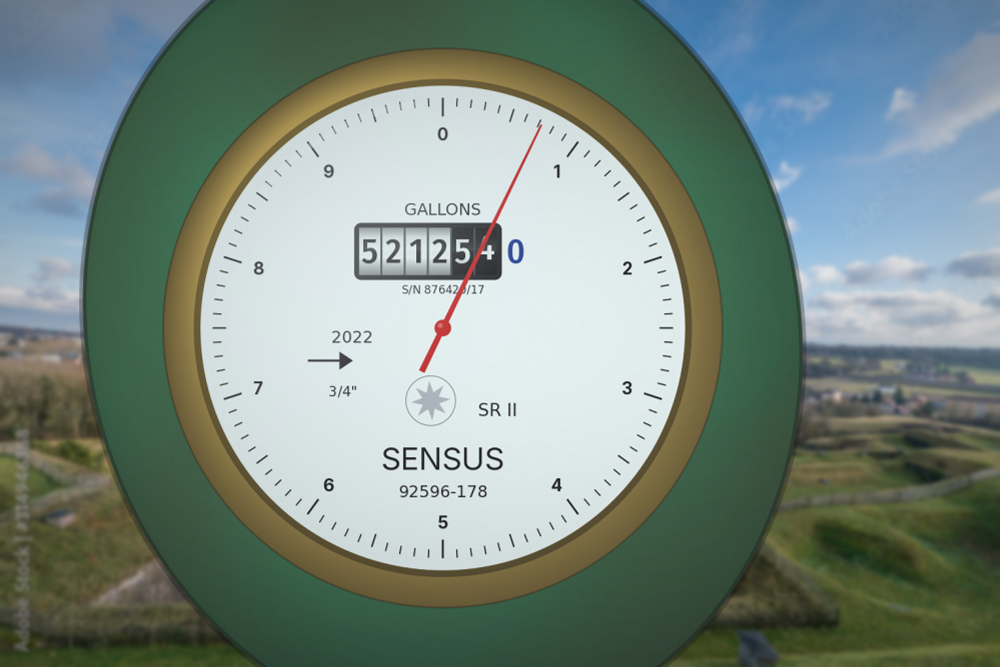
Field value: 5212540.7 gal
